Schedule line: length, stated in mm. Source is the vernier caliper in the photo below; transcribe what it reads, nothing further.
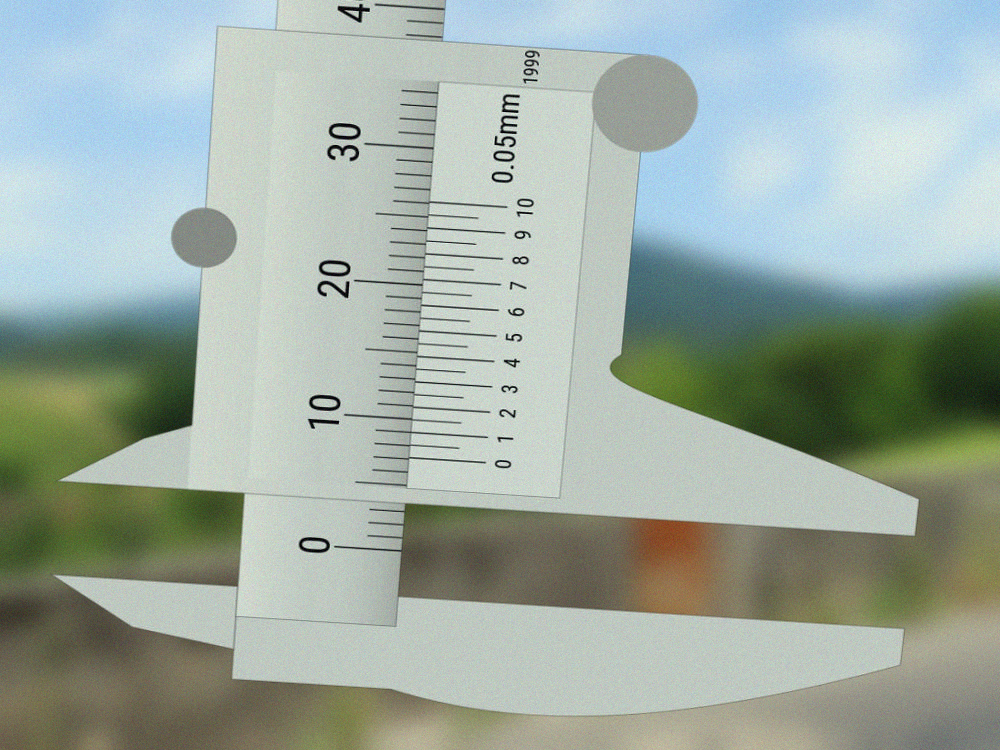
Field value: 7.1 mm
